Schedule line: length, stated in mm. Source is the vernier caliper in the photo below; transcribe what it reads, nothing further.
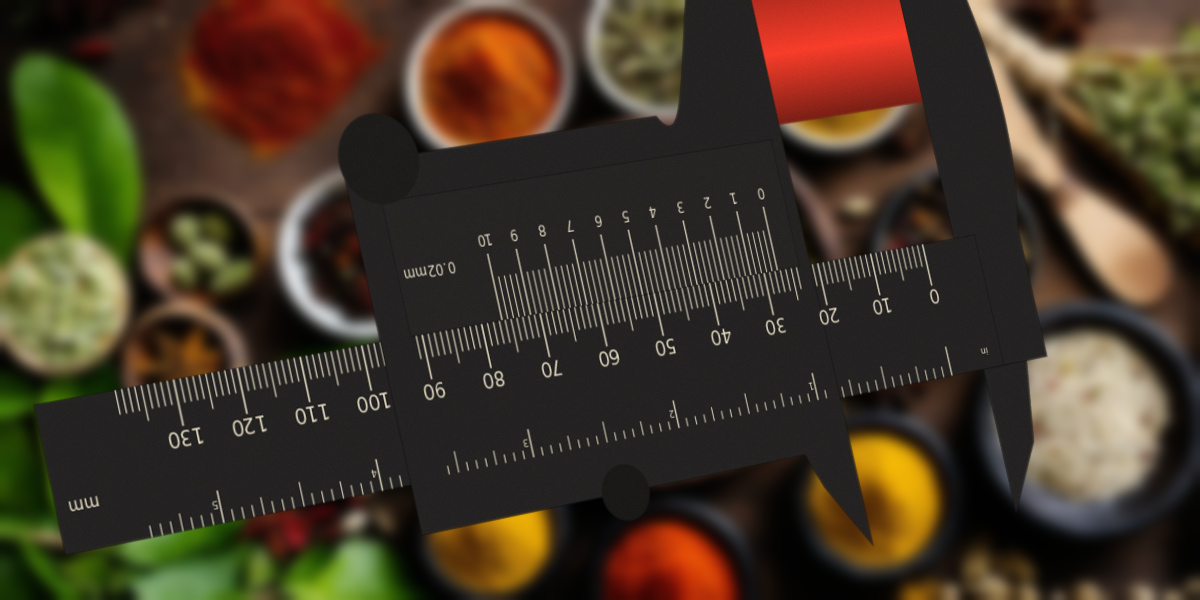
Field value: 27.5 mm
